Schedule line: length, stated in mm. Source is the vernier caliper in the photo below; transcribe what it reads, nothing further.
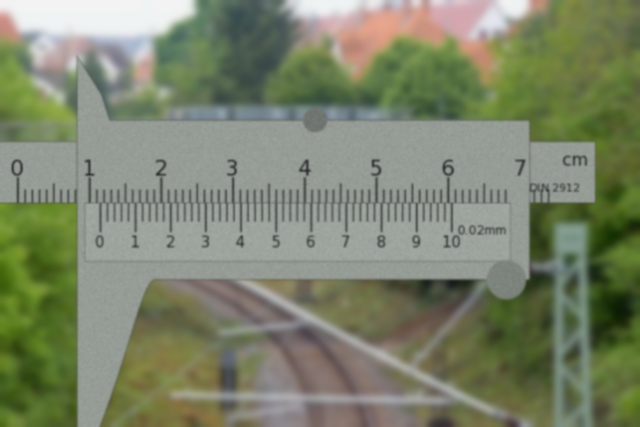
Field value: 11.5 mm
